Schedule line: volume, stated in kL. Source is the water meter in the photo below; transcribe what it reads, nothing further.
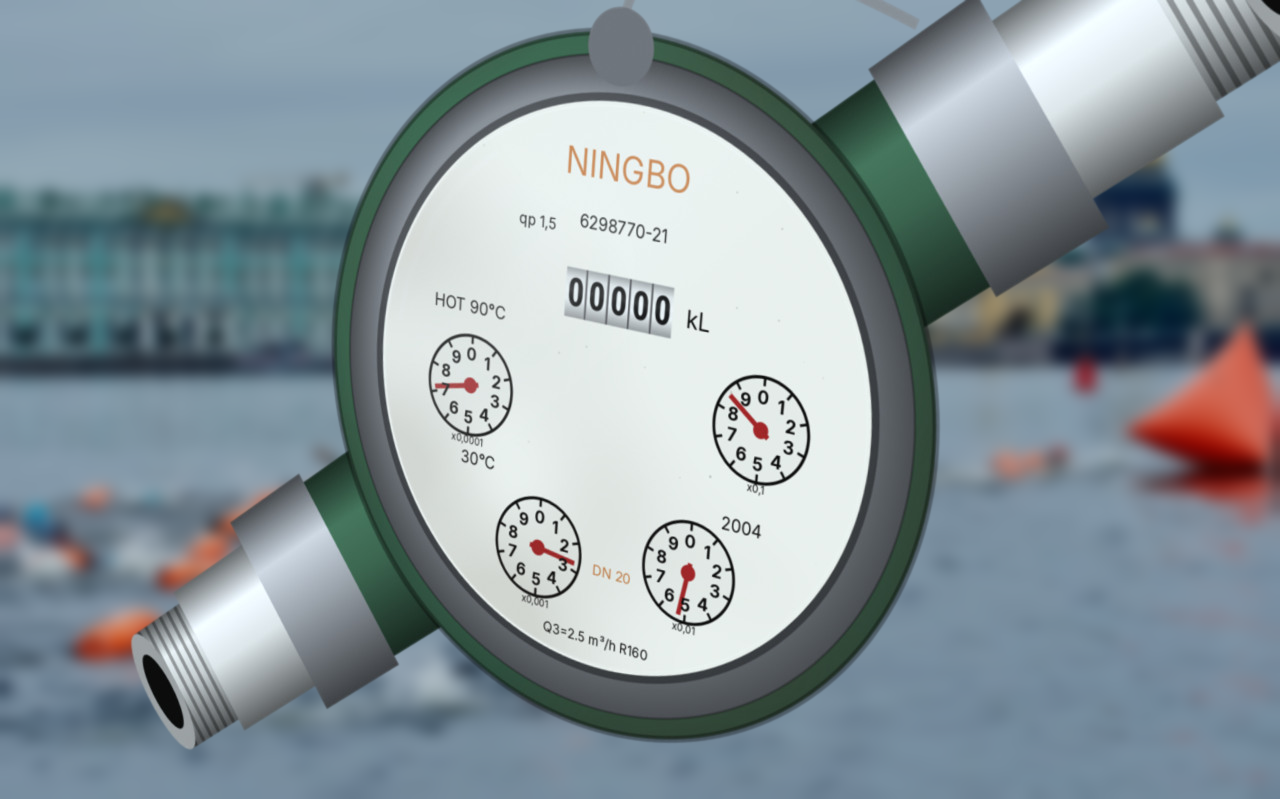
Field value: 0.8527 kL
